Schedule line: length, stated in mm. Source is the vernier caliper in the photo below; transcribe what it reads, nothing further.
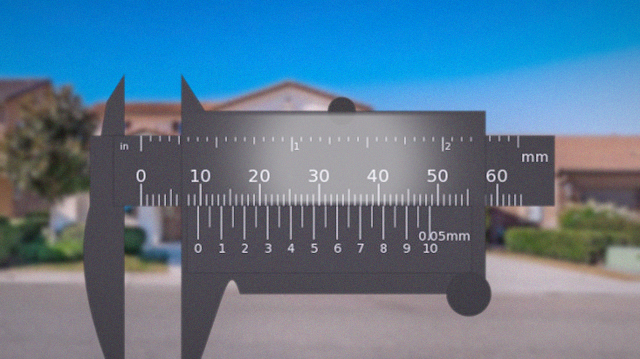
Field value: 9.6 mm
